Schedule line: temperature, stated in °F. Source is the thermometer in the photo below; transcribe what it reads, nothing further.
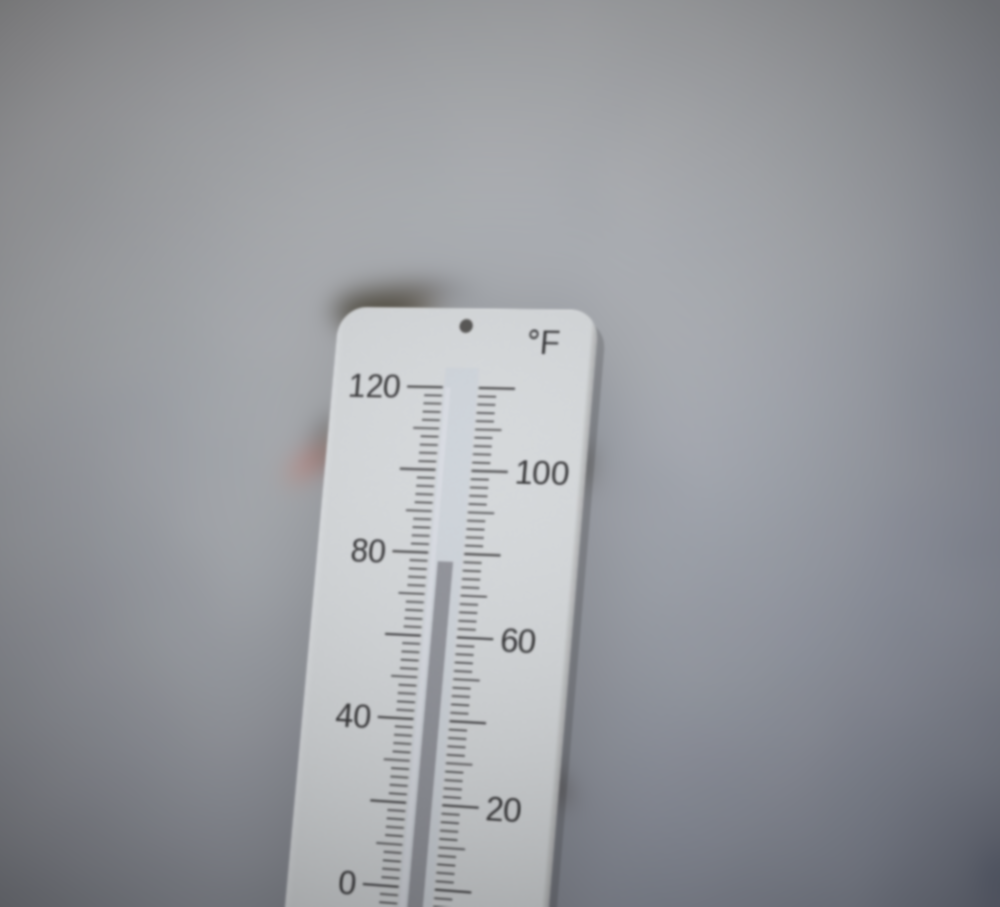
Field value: 78 °F
